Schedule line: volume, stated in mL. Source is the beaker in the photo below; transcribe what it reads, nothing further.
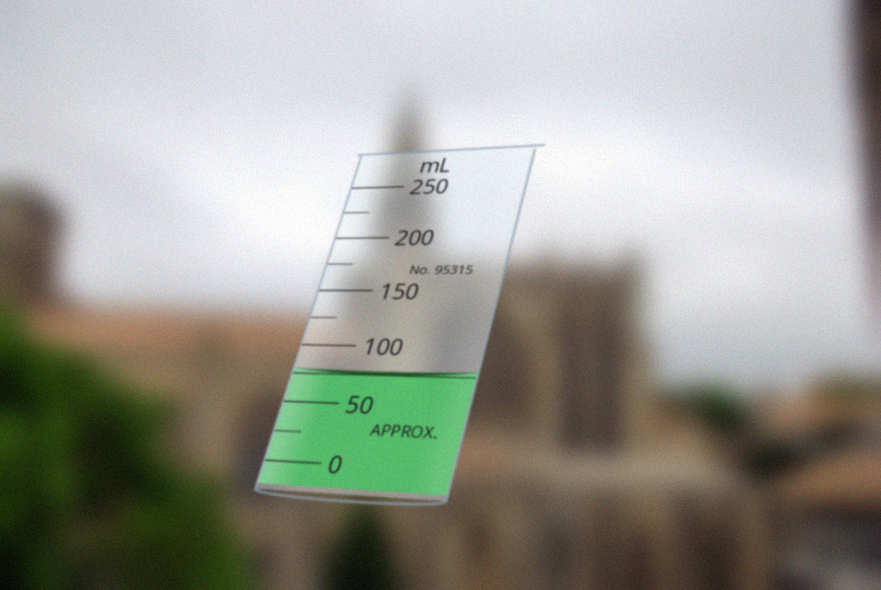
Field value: 75 mL
